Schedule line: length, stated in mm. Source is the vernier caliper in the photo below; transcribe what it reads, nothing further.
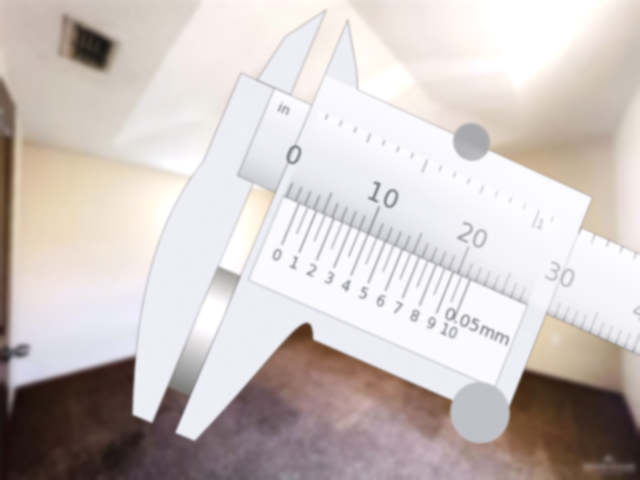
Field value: 2.4 mm
